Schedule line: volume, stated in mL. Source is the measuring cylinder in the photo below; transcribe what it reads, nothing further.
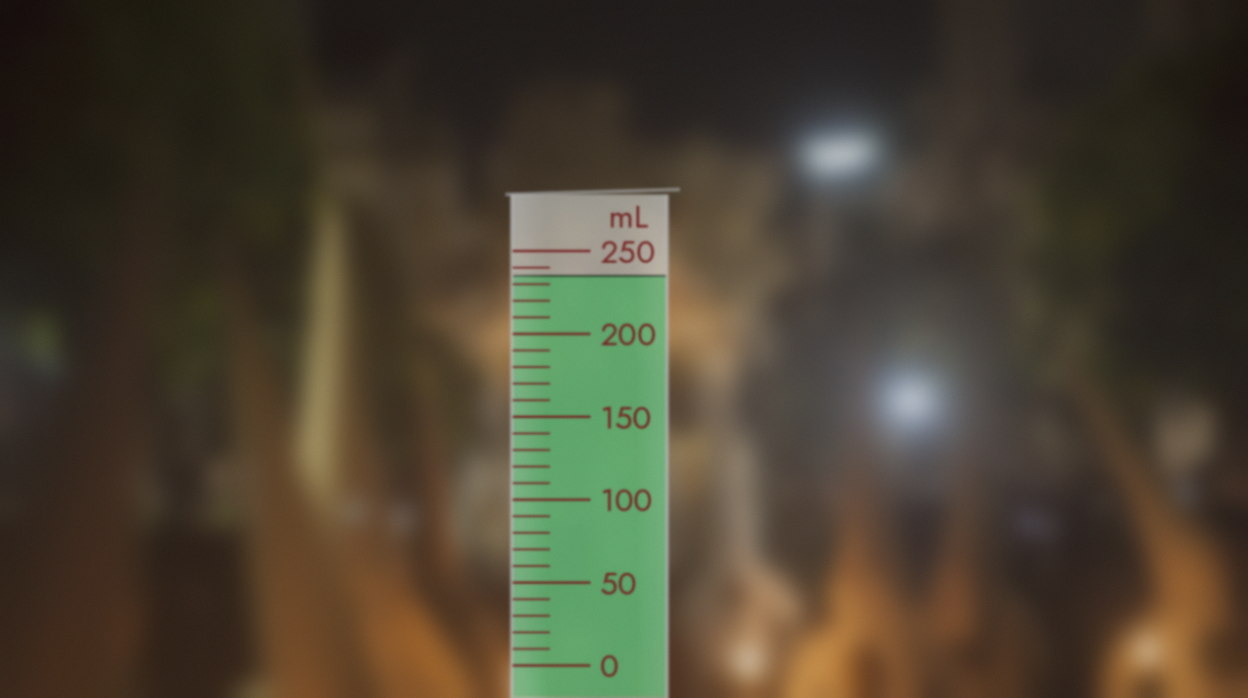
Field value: 235 mL
